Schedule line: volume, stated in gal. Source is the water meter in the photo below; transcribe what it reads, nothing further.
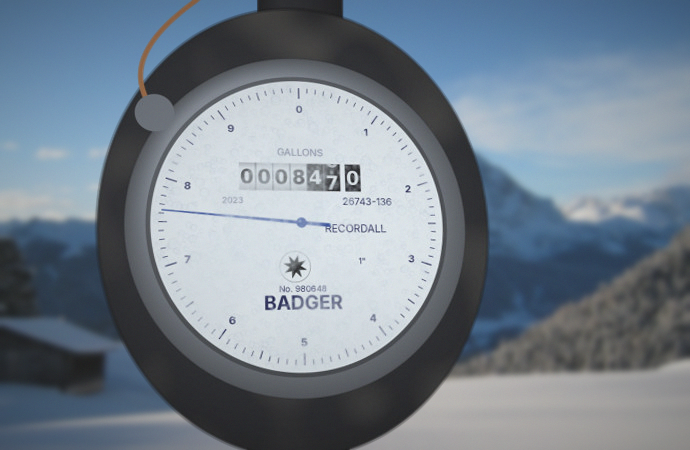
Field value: 8467.6 gal
